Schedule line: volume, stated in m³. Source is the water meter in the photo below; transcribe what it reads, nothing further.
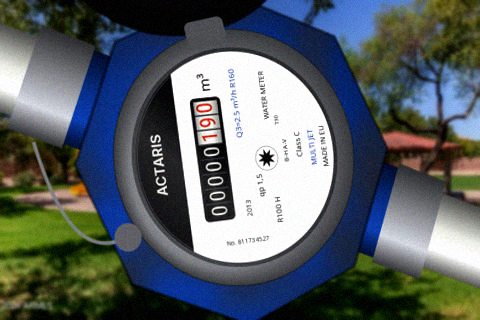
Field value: 0.190 m³
